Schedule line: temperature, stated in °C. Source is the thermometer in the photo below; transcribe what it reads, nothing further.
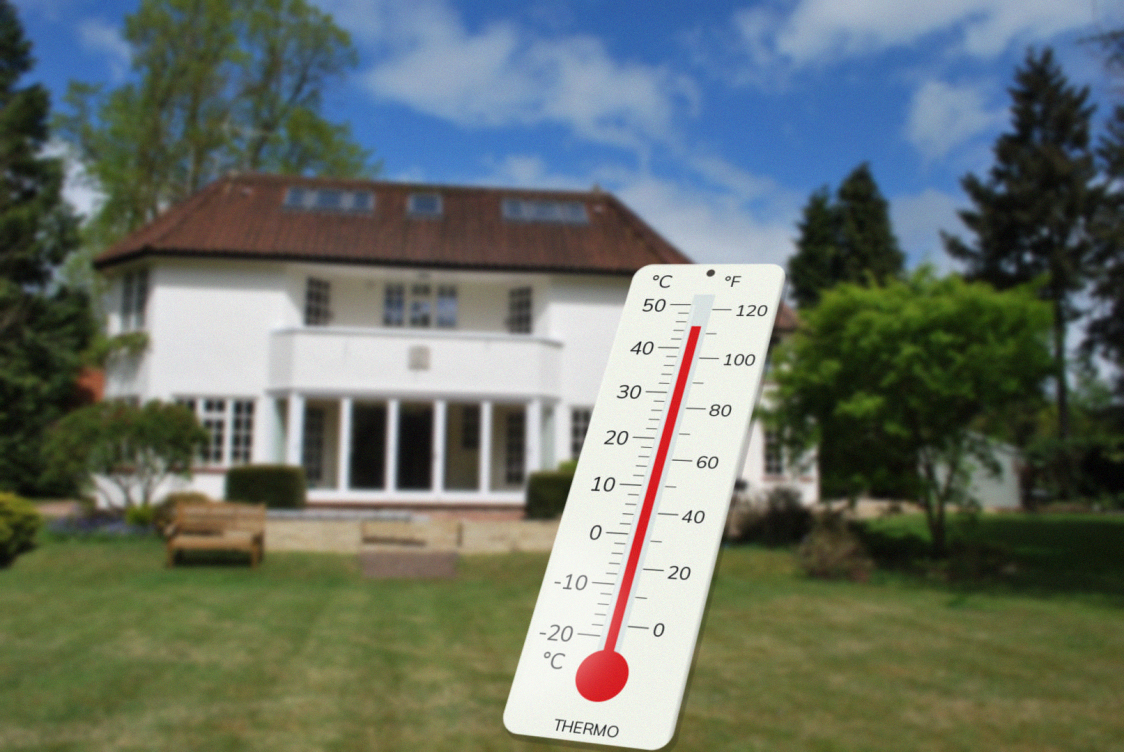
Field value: 45 °C
